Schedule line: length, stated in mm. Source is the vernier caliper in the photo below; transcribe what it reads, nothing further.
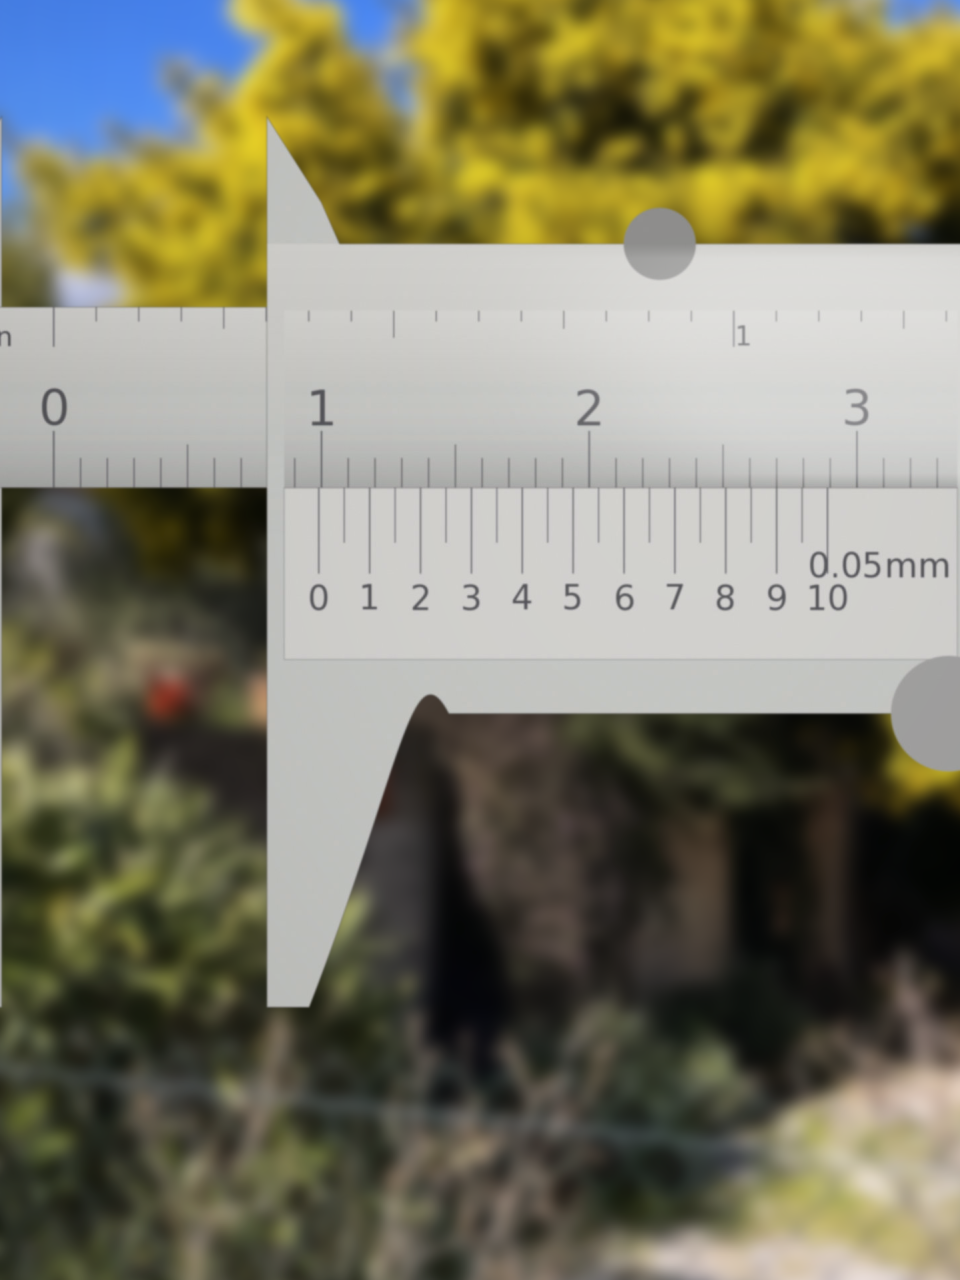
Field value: 9.9 mm
